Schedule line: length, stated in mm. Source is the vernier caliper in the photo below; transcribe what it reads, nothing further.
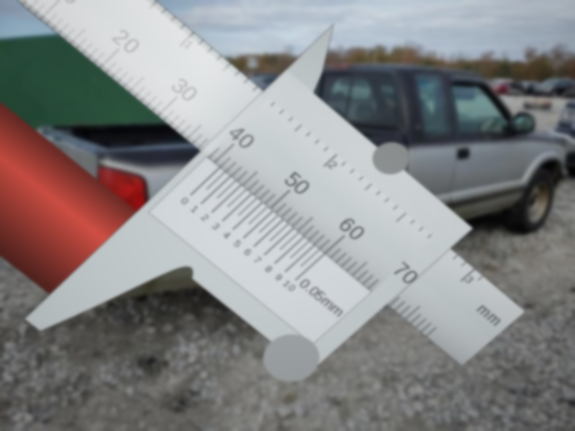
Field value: 41.0 mm
